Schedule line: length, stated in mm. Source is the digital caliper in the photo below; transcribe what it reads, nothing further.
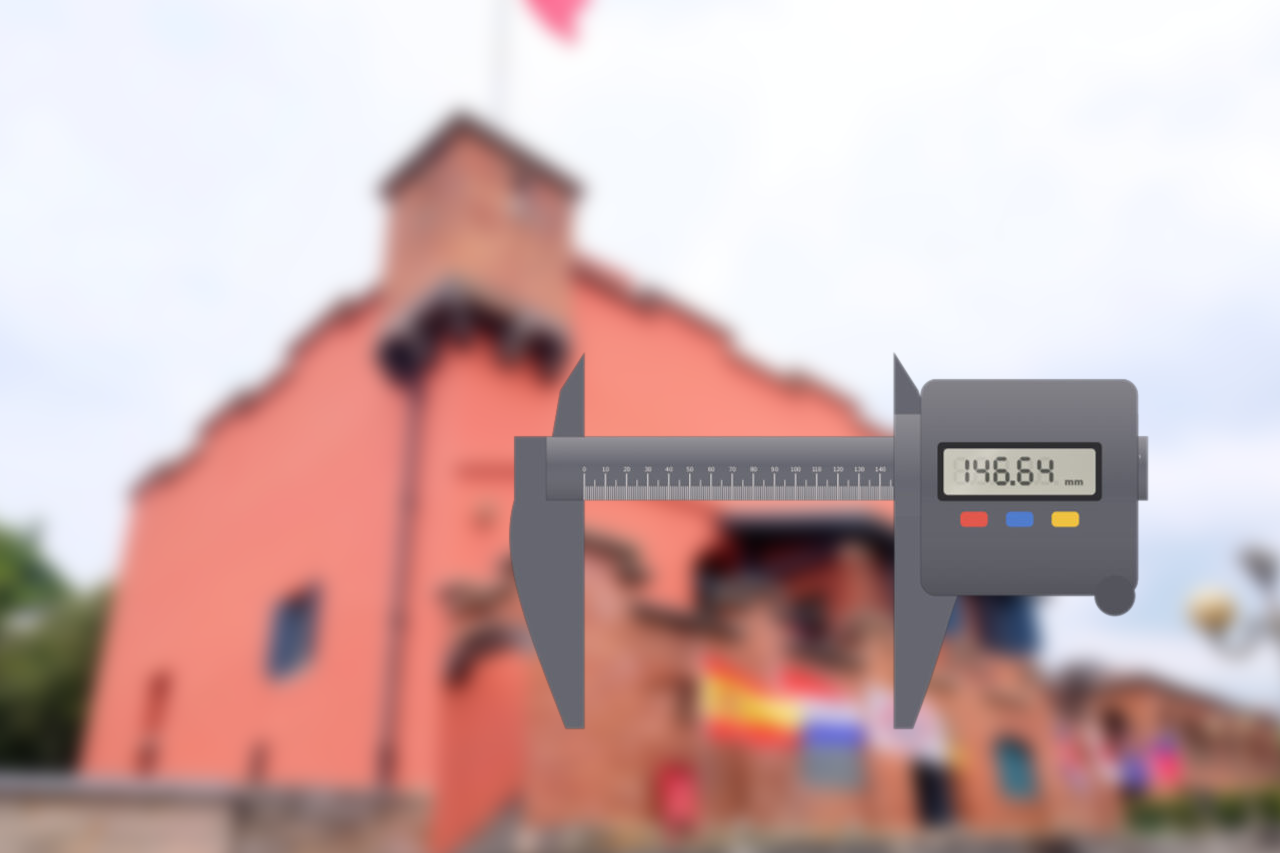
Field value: 146.64 mm
